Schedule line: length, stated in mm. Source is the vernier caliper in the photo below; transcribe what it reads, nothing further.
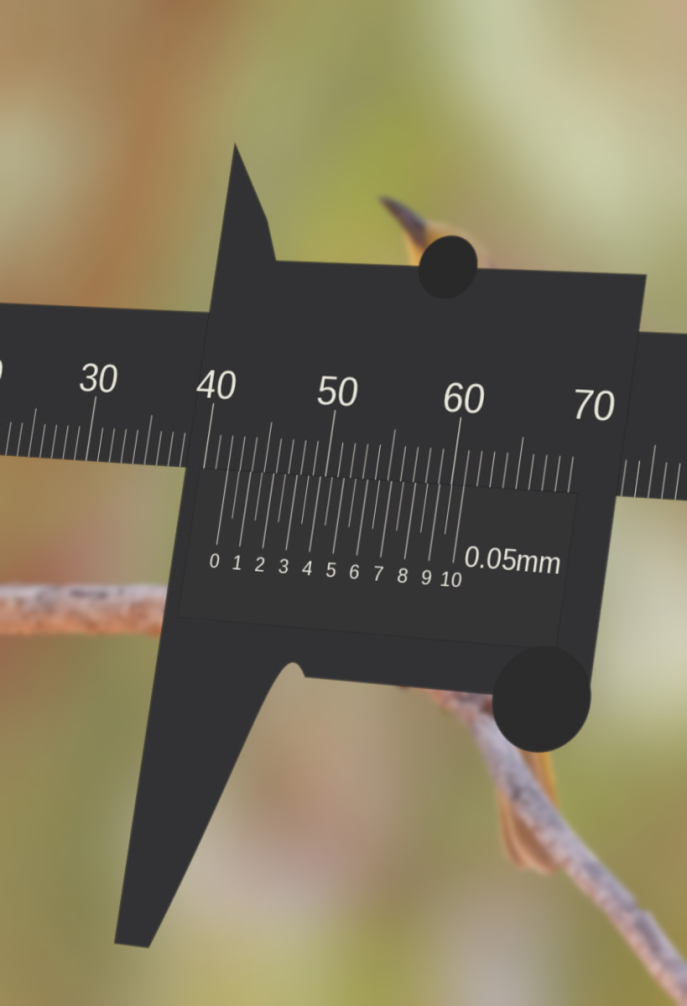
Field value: 42.0 mm
